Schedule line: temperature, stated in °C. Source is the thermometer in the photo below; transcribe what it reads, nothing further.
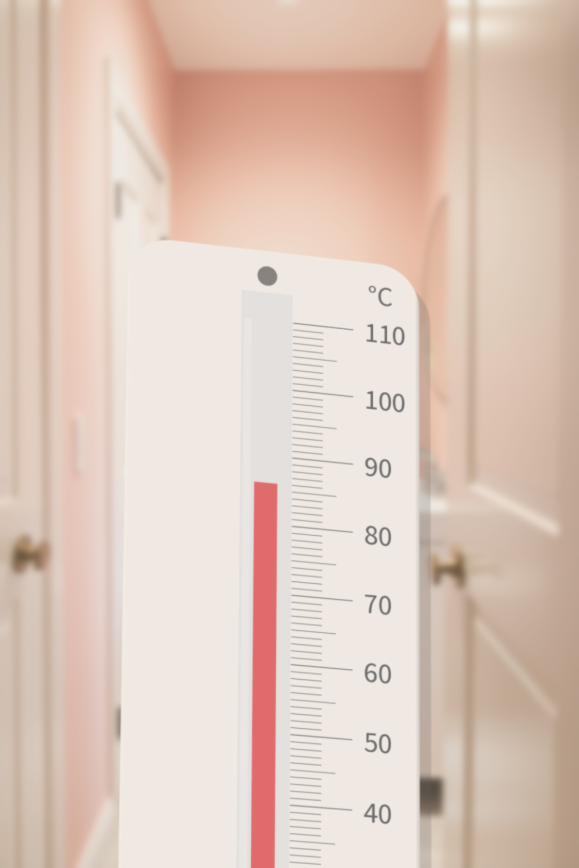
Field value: 86 °C
